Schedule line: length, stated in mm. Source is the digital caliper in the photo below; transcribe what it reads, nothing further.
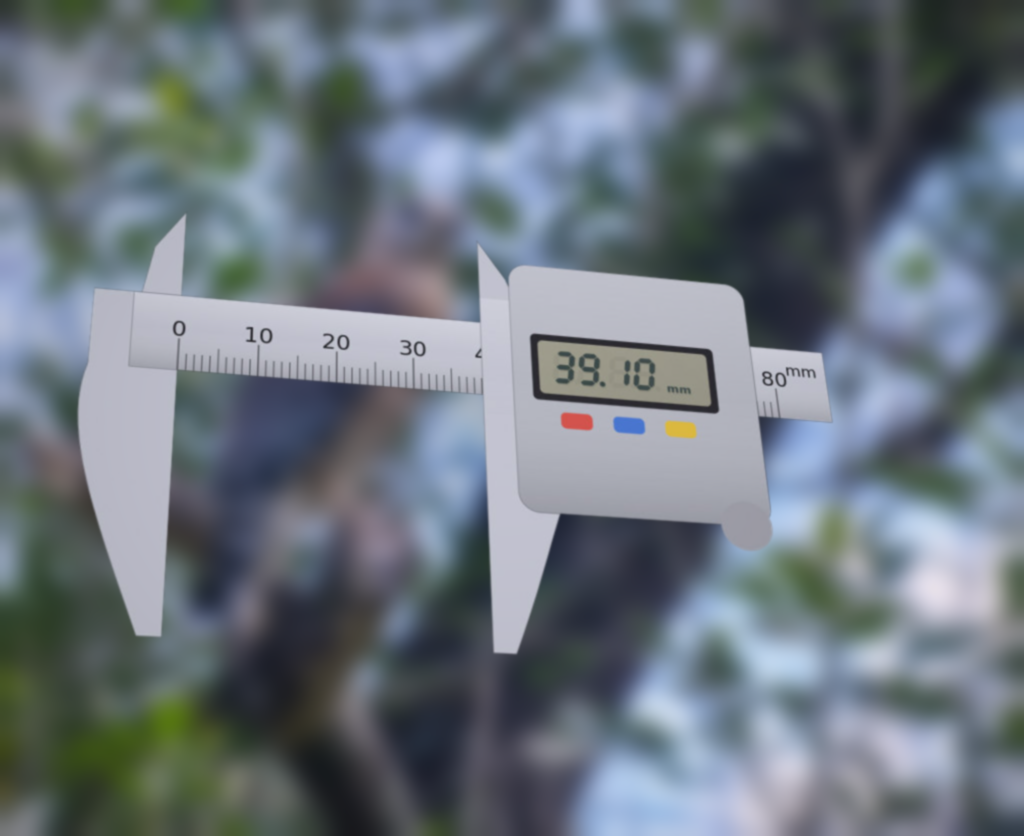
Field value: 39.10 mm
